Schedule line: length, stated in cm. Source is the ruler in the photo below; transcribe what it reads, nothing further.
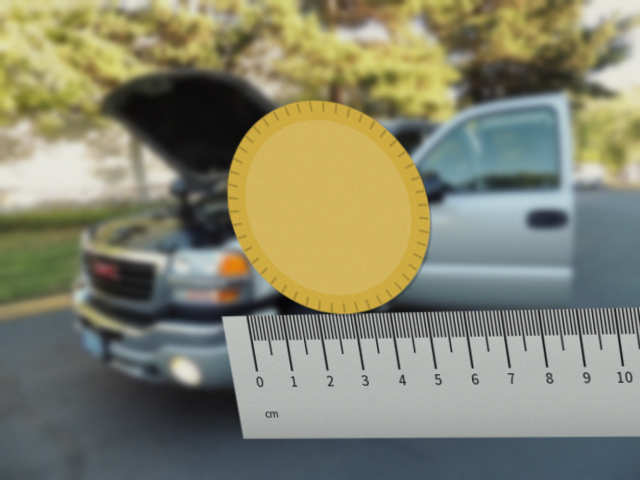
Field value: 5.5 cm
